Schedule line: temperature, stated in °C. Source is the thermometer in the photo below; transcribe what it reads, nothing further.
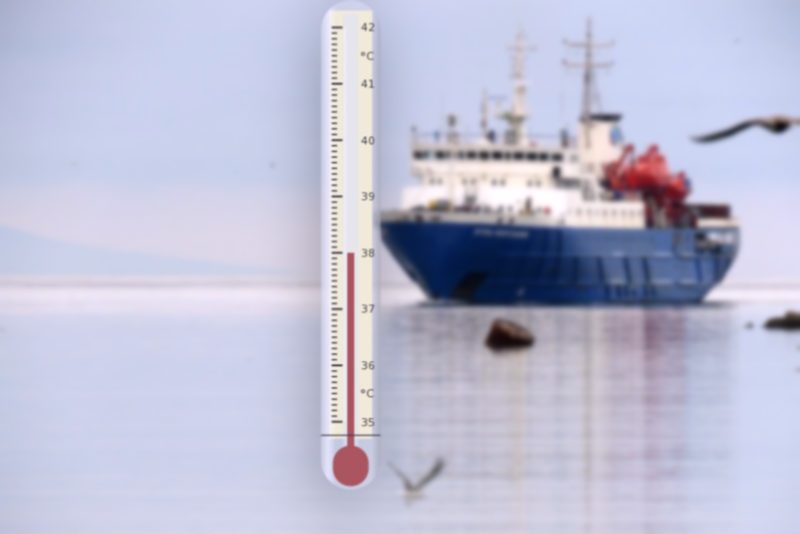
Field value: 38 °C
